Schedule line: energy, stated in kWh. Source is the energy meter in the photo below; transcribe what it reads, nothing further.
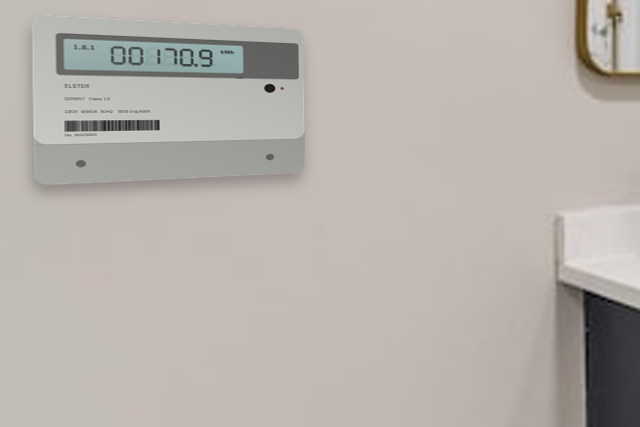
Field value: 170.9 kWh
